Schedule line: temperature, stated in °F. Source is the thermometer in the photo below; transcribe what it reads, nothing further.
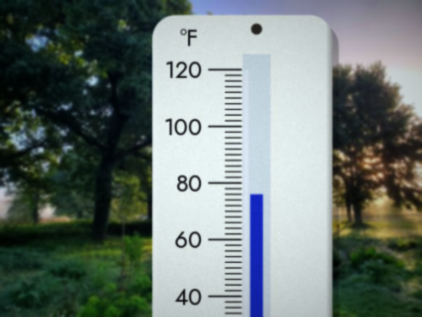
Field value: 76 °F
